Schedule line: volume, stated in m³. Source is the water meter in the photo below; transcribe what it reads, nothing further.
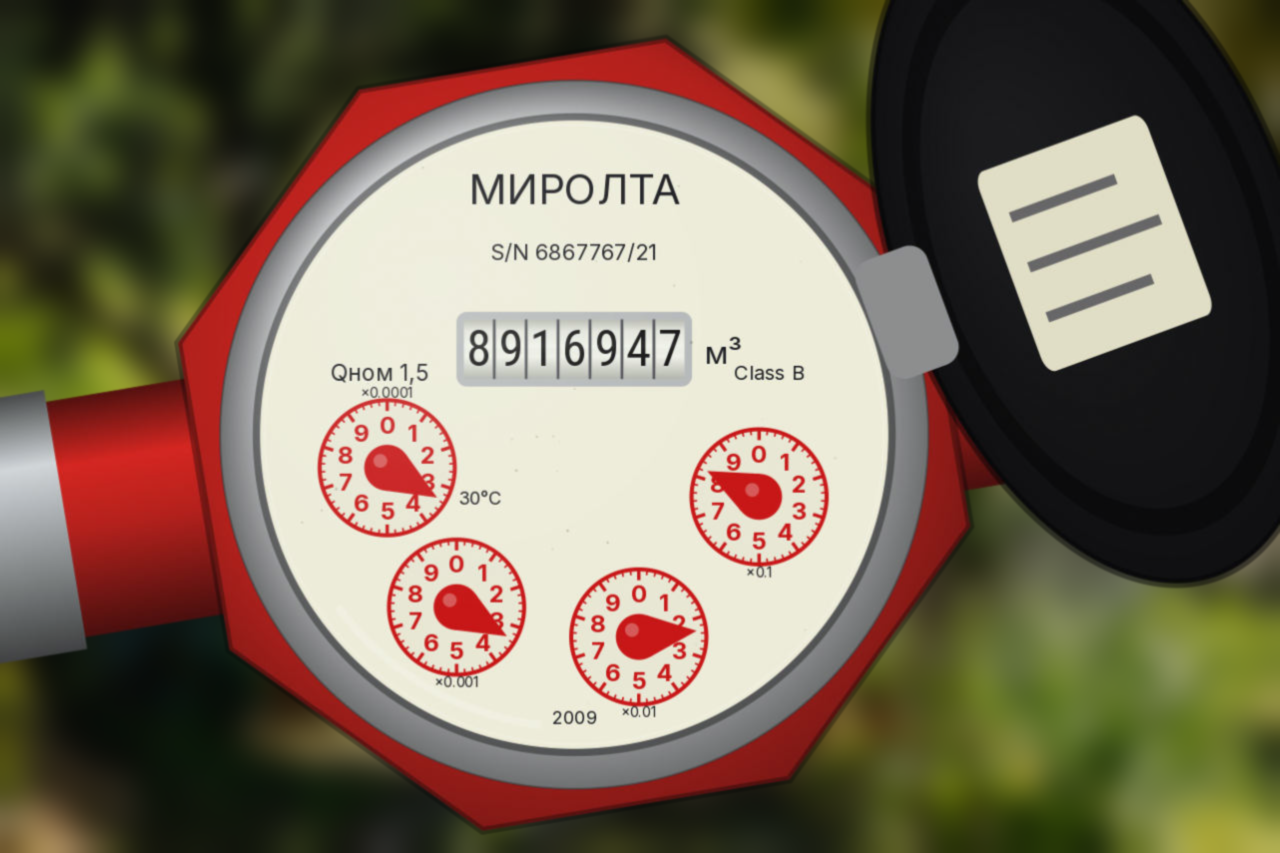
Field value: 8916947.8233 m³
